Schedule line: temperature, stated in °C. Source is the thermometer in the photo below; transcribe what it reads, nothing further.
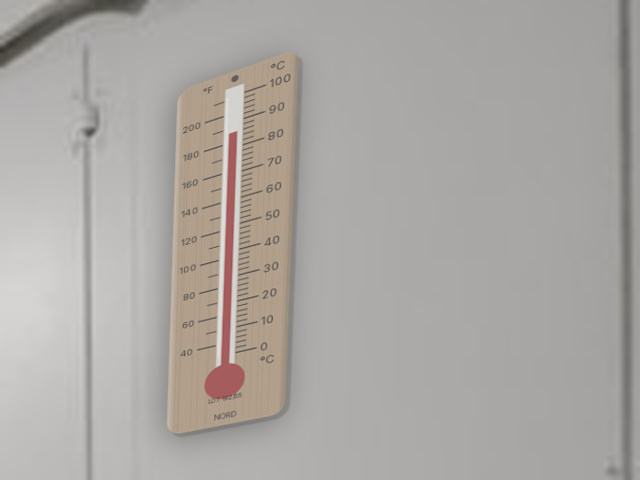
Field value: 86 °C
